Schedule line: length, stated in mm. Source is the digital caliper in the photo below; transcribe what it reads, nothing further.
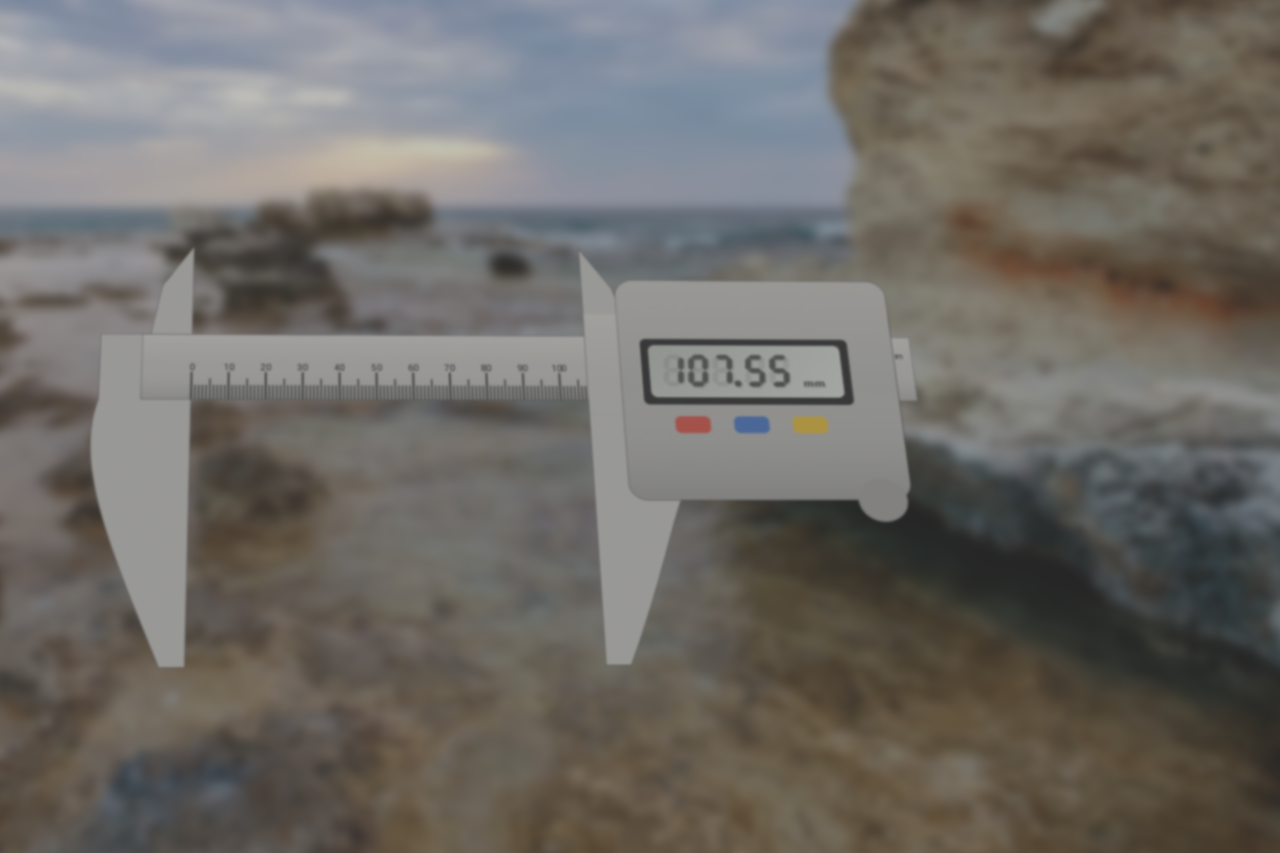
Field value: 107.55 mm
